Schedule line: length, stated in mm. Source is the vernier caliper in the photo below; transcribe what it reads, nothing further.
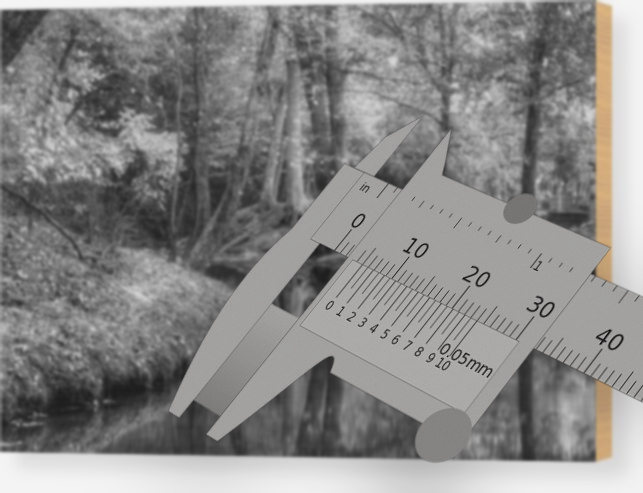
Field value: 5.0 mm
